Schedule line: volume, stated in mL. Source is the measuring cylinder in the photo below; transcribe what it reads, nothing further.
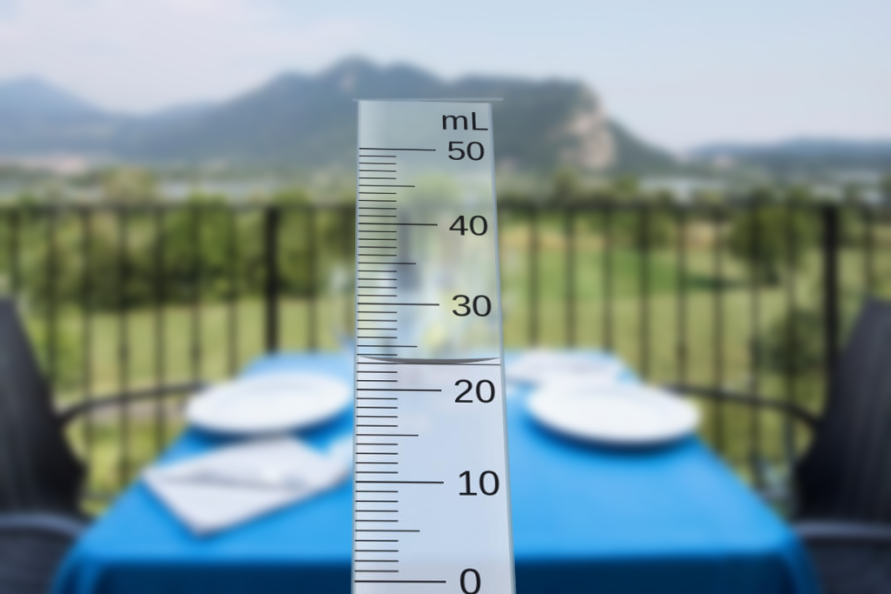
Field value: 23 mL
